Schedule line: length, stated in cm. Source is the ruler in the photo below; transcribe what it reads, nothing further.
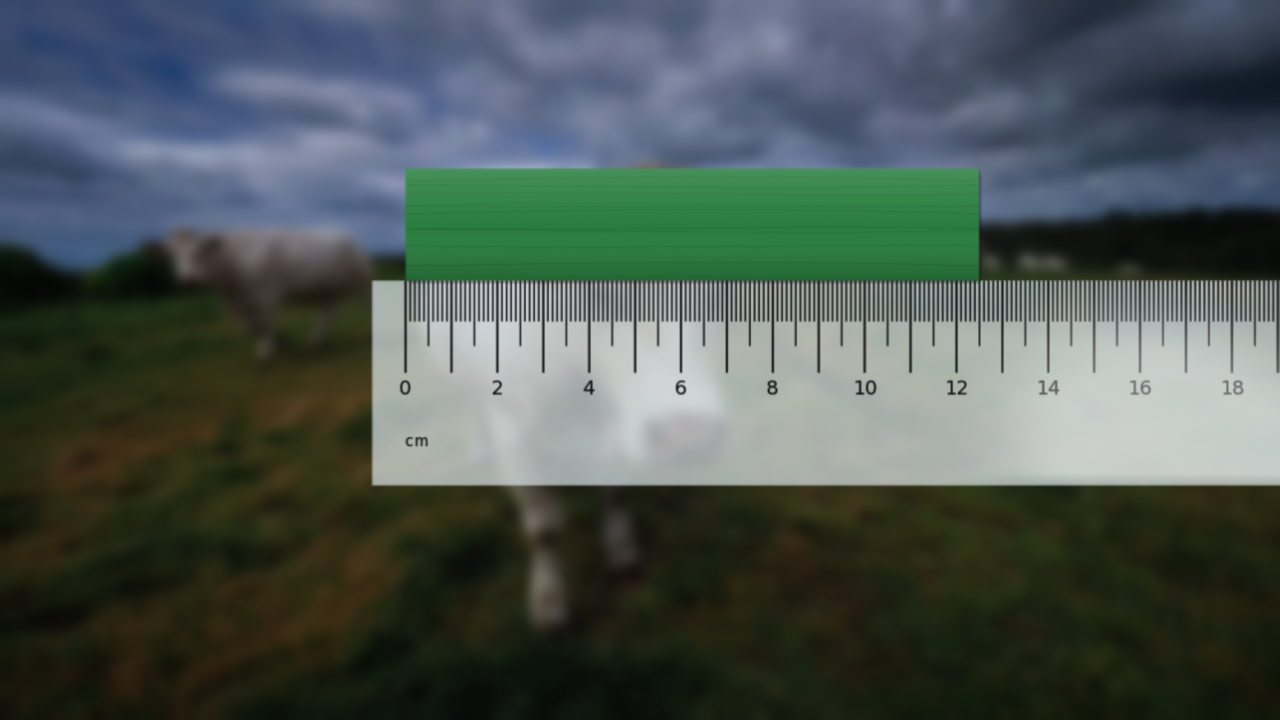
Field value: 12.5 cm
